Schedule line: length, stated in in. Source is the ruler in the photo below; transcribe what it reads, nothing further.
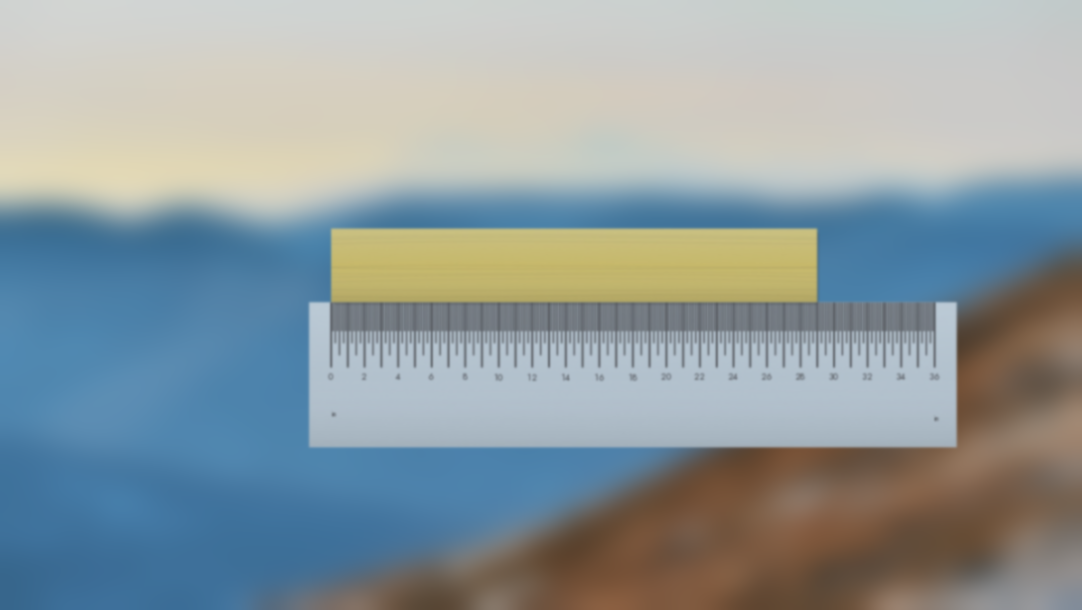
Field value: 29 in
